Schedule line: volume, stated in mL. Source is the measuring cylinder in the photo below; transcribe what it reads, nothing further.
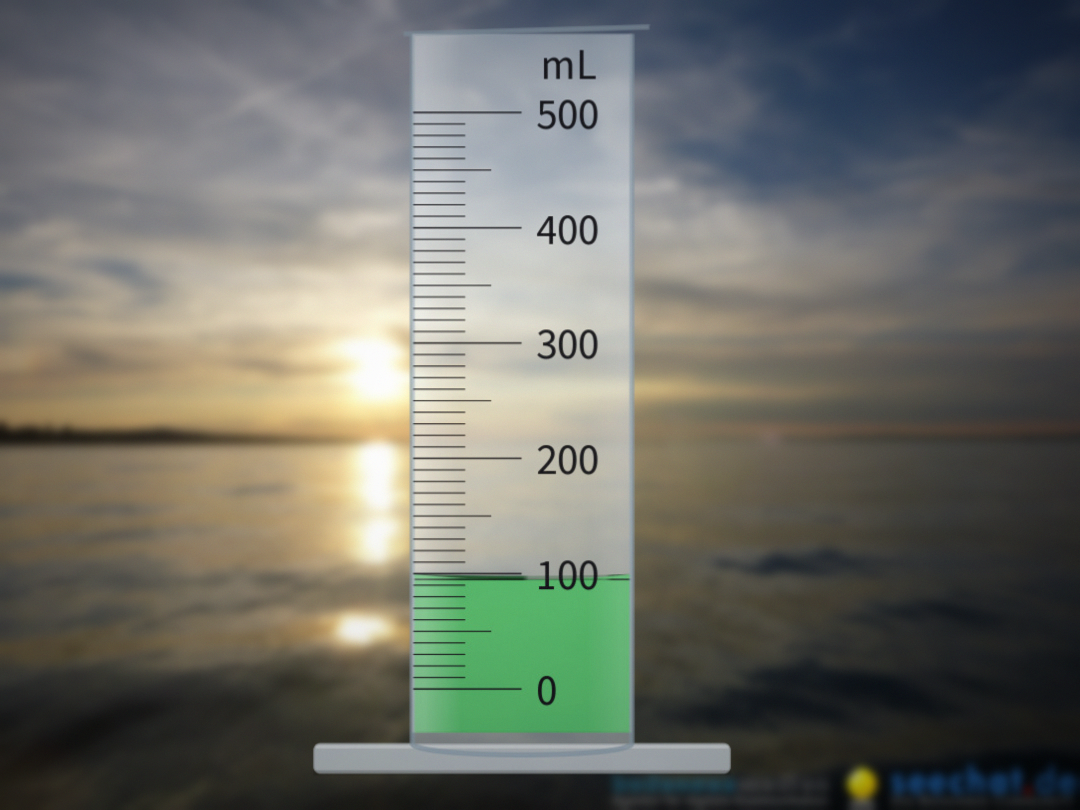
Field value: 95 mL
